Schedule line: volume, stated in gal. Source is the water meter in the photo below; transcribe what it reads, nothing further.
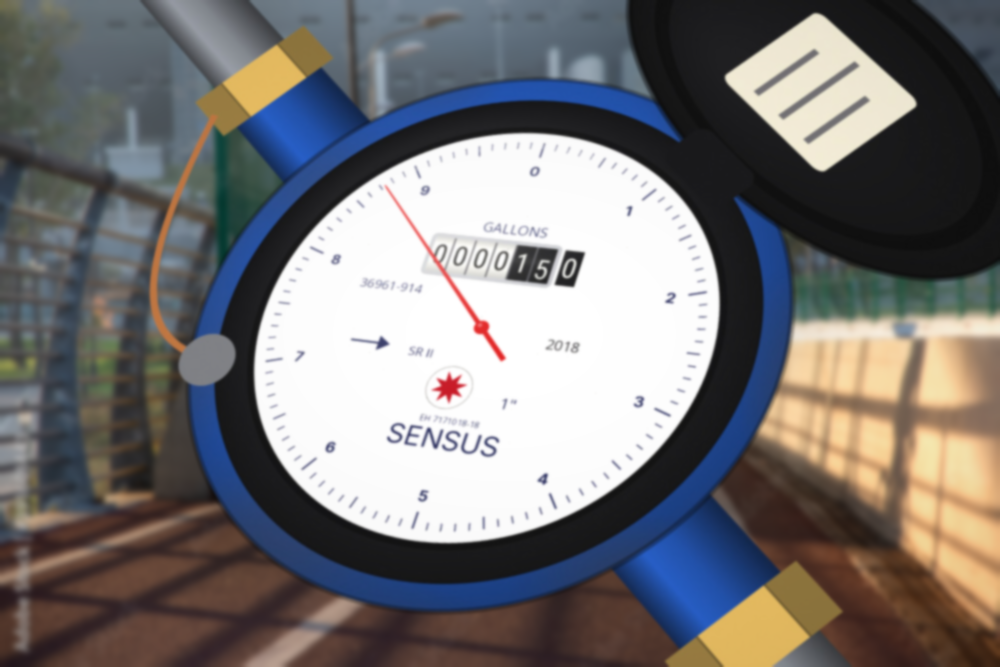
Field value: 148.7 gal
